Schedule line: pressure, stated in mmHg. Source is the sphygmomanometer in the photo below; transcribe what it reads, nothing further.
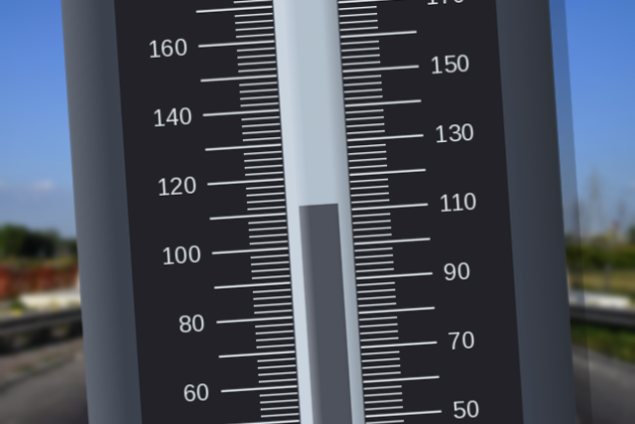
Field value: 112 mmHg
